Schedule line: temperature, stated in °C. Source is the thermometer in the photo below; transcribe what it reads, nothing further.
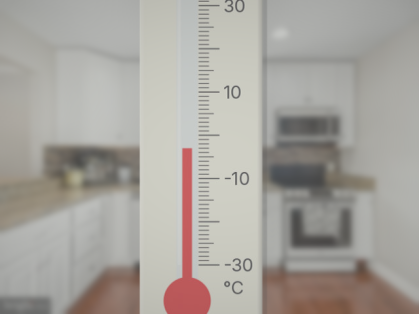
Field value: -3 °C
